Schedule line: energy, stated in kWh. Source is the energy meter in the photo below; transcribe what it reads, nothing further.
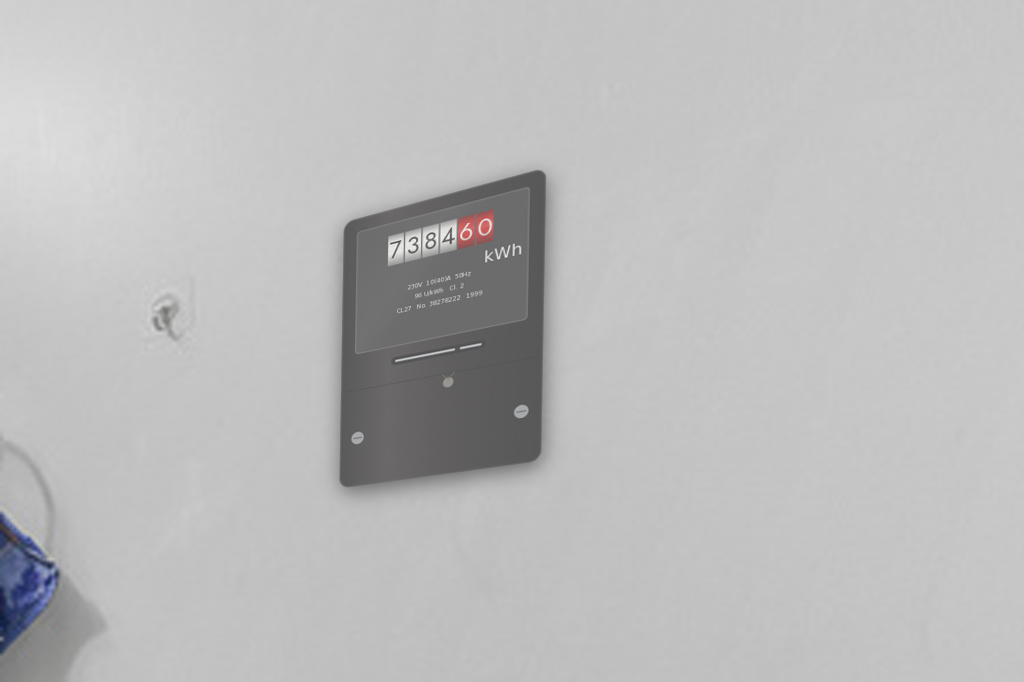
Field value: 7384.60 kWh
